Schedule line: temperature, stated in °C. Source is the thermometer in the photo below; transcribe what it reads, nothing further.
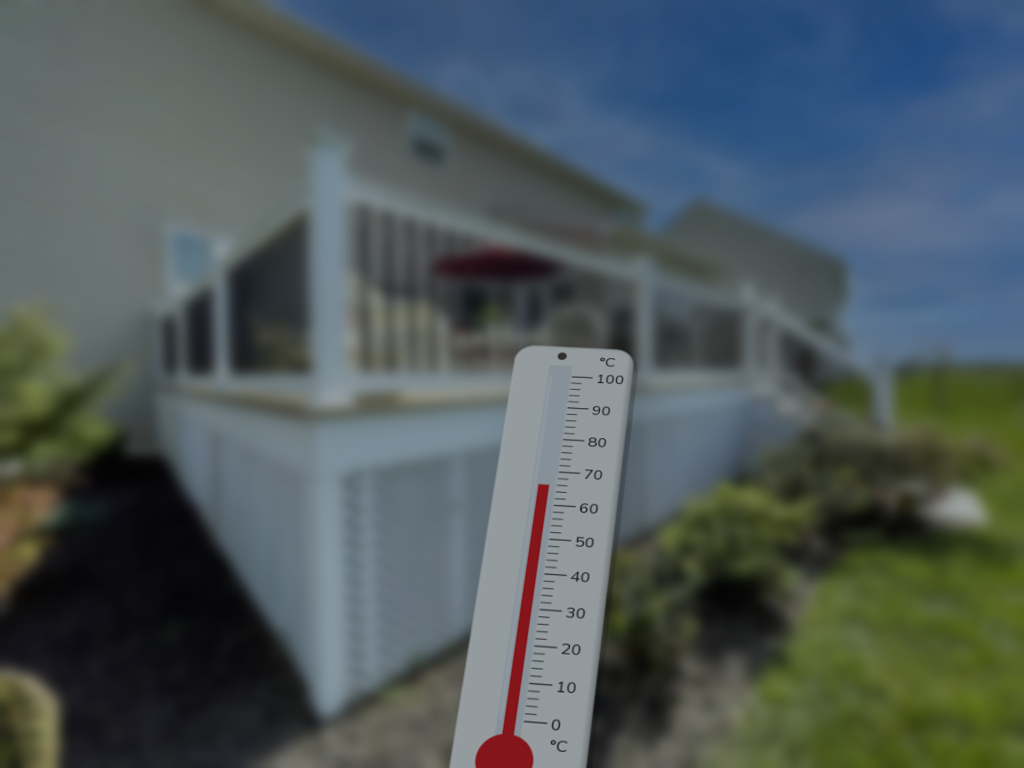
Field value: 66 °C
